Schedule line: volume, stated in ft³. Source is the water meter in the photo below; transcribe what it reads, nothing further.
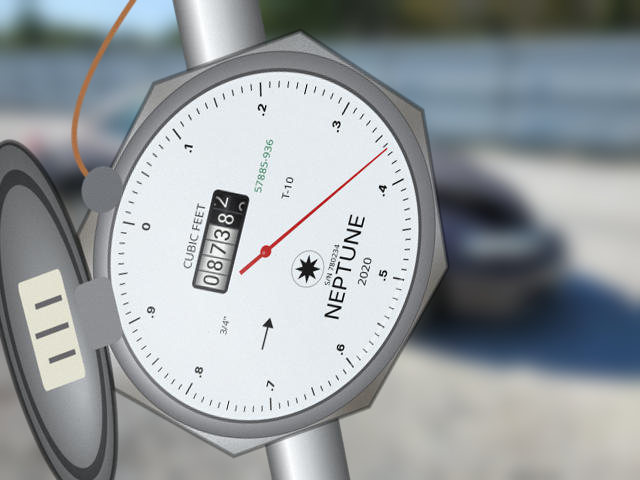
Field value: 87382.36 ft³
